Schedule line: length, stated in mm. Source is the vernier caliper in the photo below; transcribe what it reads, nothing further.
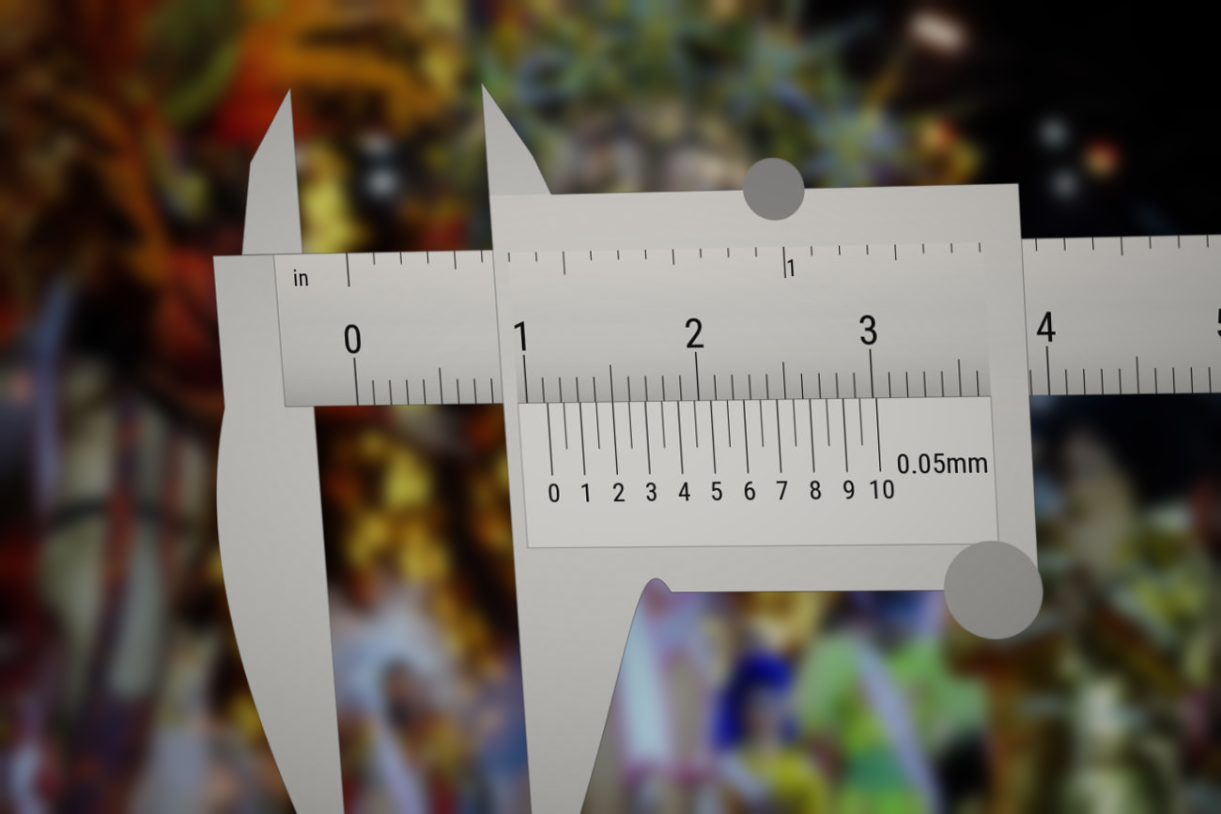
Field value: 11.2 mm
